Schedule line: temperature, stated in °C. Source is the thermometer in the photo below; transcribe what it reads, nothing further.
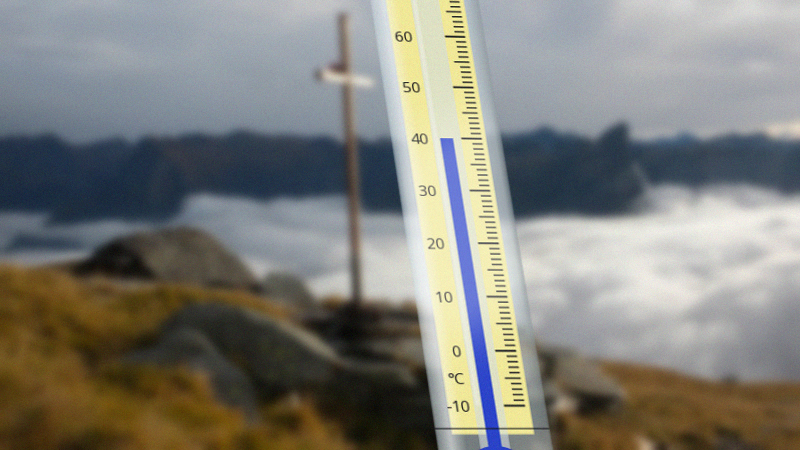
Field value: 40 °C
